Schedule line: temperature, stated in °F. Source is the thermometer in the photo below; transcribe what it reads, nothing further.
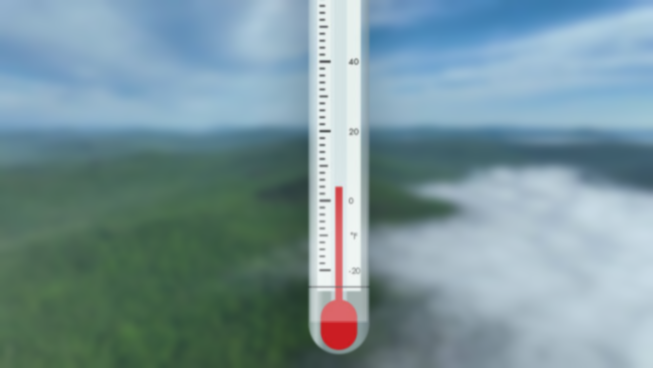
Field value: 4 °F
